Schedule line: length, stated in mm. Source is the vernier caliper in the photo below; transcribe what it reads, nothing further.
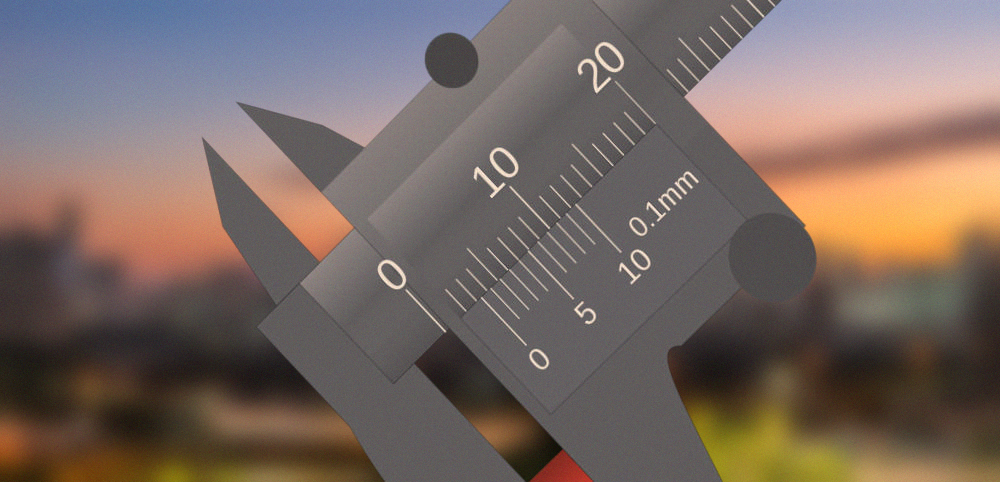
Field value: 3.4 mm
